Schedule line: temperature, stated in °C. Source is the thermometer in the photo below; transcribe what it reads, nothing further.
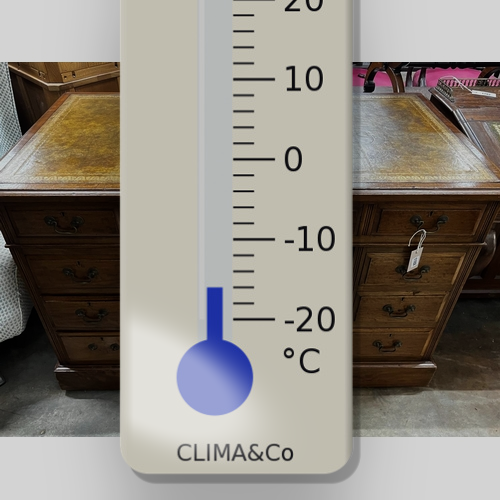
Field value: -16 °C
